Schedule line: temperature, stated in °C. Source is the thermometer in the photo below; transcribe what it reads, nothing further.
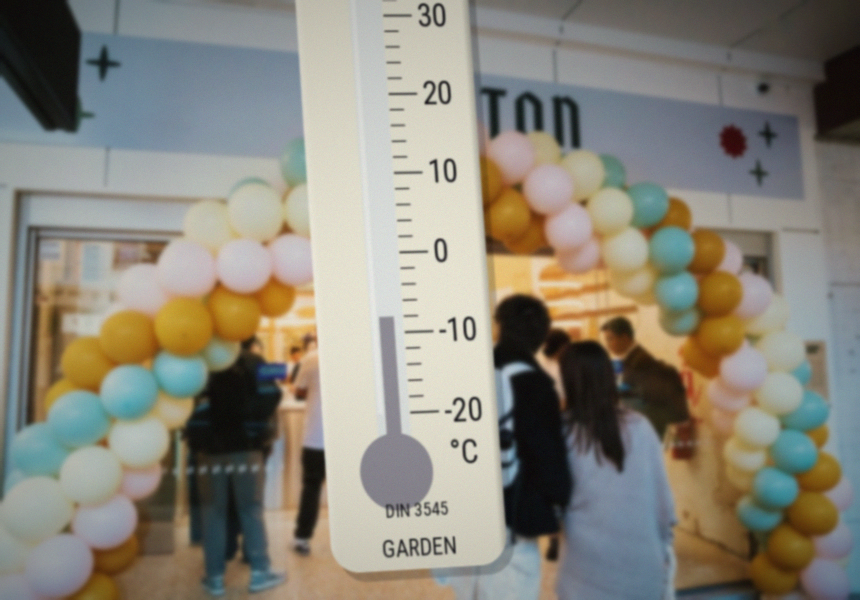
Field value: -8 °C
